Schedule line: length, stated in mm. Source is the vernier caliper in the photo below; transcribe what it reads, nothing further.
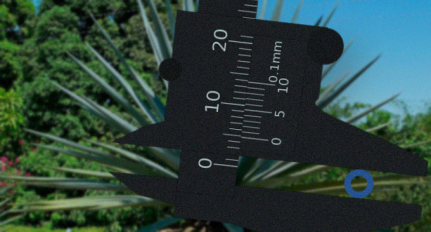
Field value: 4.8 mm
